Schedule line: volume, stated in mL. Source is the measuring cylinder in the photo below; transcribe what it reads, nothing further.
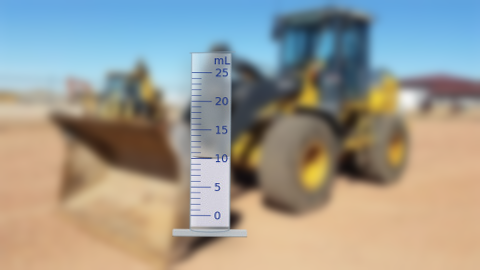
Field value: 10 mL
